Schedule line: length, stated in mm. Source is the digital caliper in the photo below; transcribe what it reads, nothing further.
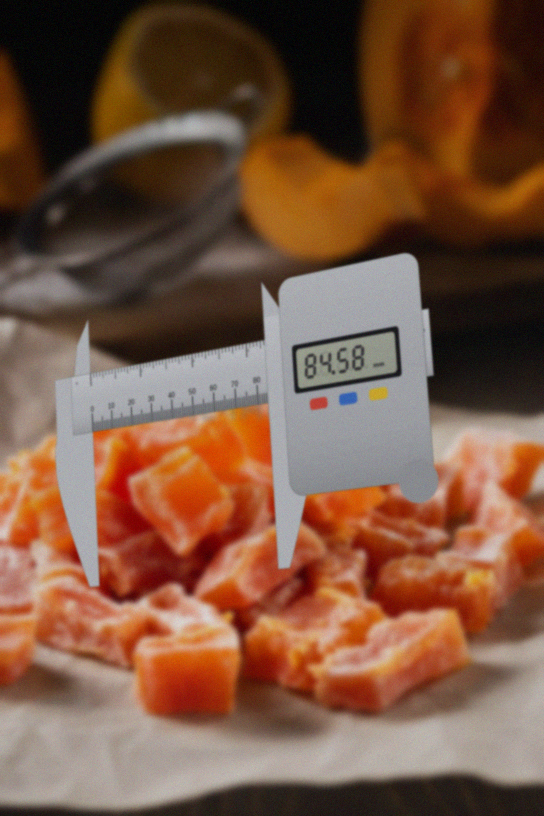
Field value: 84.58 mm
